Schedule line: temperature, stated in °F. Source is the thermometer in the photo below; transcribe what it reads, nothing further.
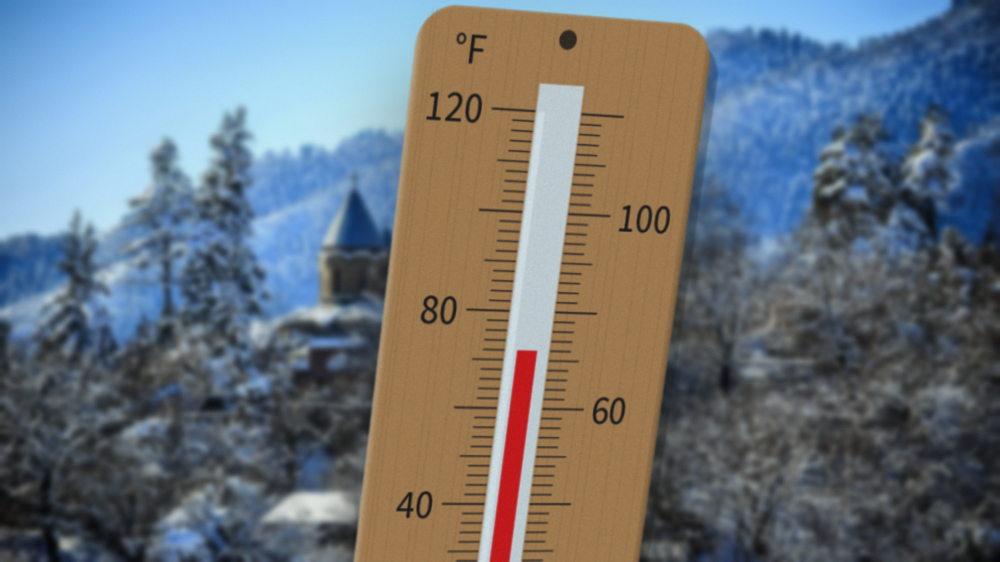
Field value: 72 °F
